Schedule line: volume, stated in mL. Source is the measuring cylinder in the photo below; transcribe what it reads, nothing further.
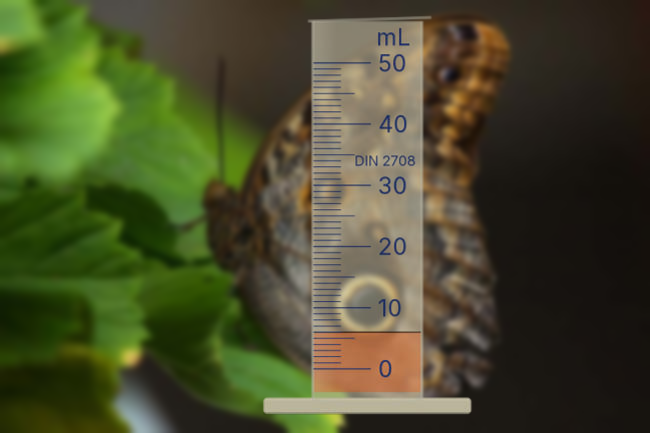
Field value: 6 mL
